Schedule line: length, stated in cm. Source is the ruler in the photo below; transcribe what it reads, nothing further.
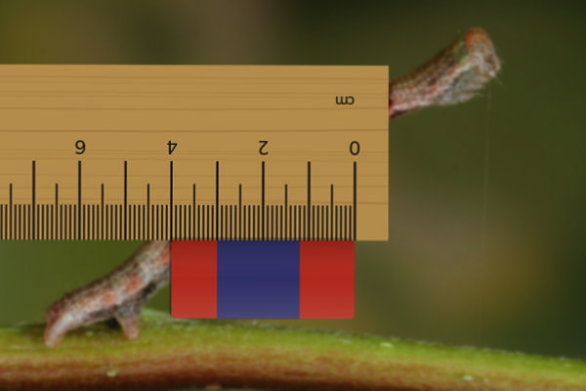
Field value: 4 cm
